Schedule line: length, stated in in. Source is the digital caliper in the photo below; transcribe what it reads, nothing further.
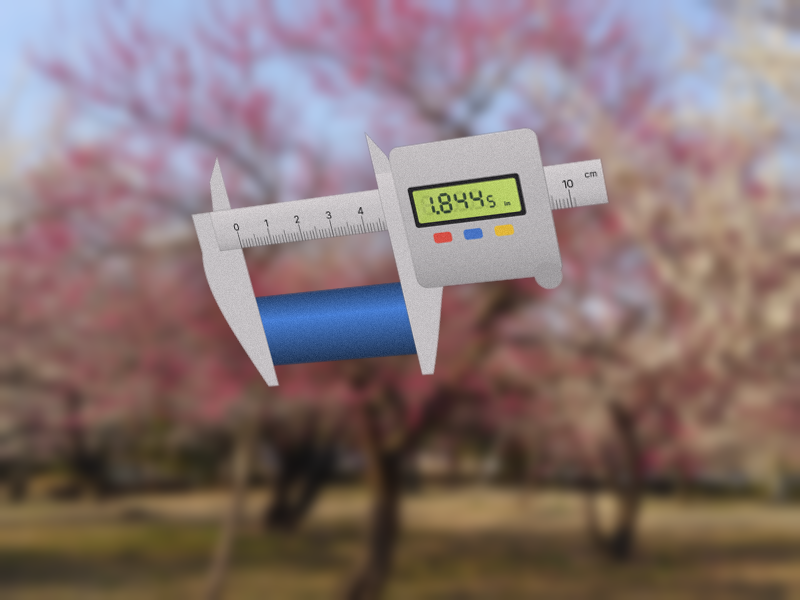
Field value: 1.8445 in
